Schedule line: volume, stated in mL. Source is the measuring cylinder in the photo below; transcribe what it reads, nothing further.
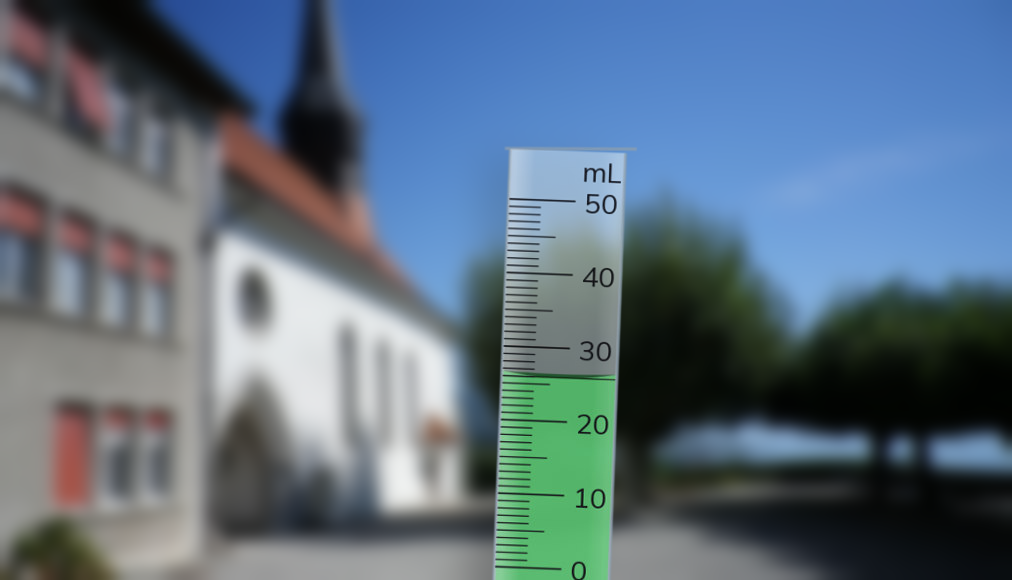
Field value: 26 mL
